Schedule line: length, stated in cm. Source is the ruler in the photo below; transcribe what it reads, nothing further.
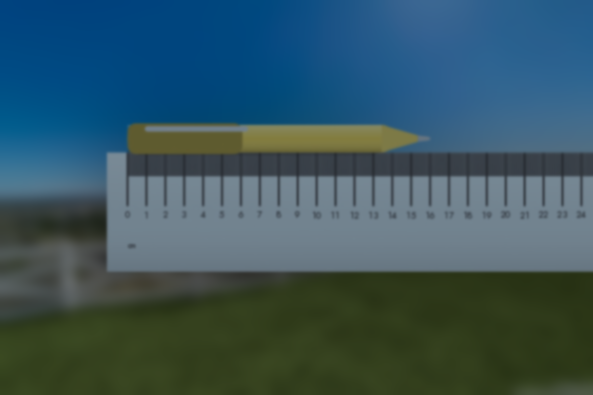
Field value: 16 cm
